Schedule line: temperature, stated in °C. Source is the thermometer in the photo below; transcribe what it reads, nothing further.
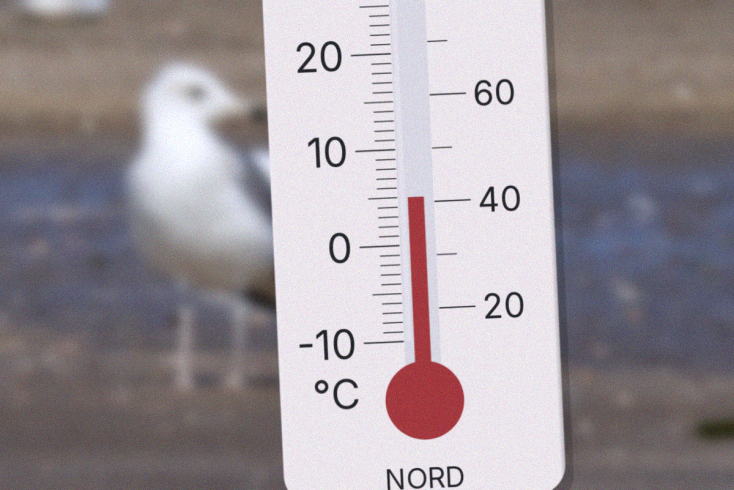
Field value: 5 °C
